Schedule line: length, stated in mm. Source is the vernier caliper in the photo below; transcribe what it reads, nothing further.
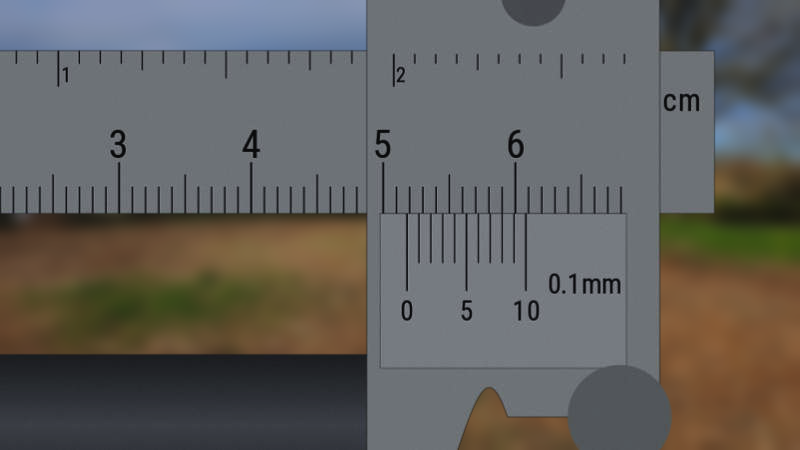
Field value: 51.8 mm
